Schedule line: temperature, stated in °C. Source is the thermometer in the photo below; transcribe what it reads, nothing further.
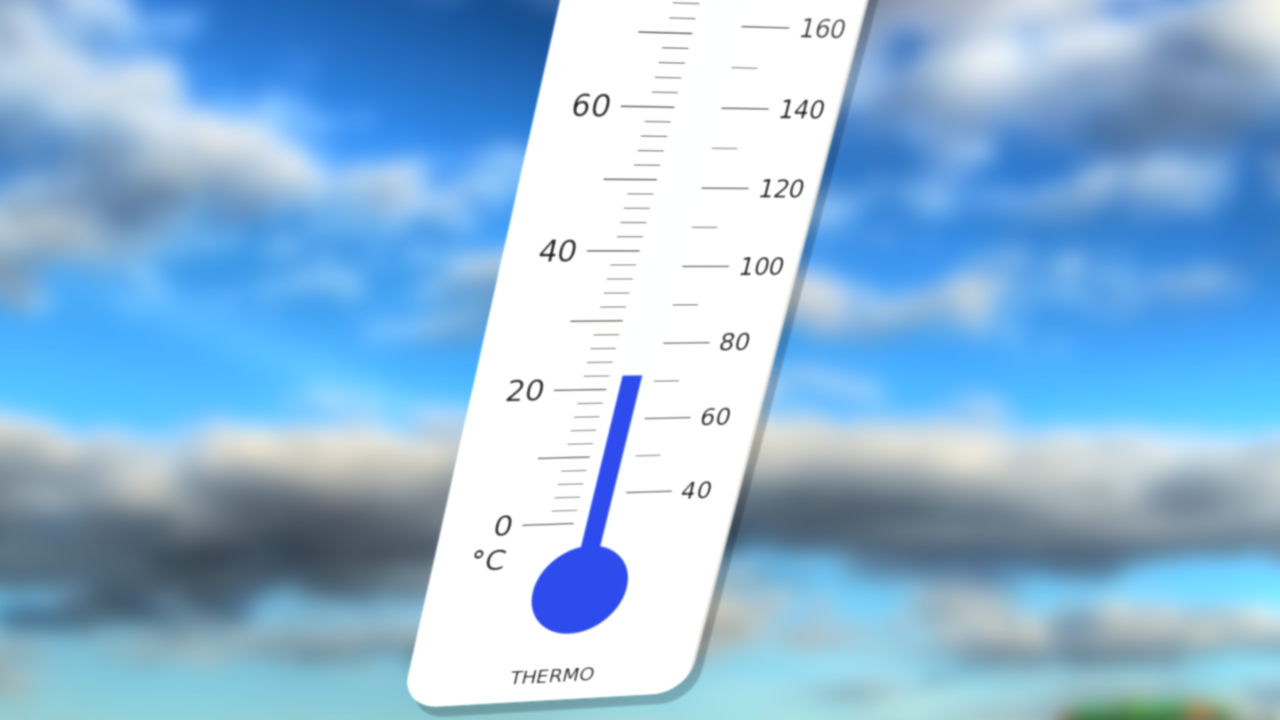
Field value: 22 °C
